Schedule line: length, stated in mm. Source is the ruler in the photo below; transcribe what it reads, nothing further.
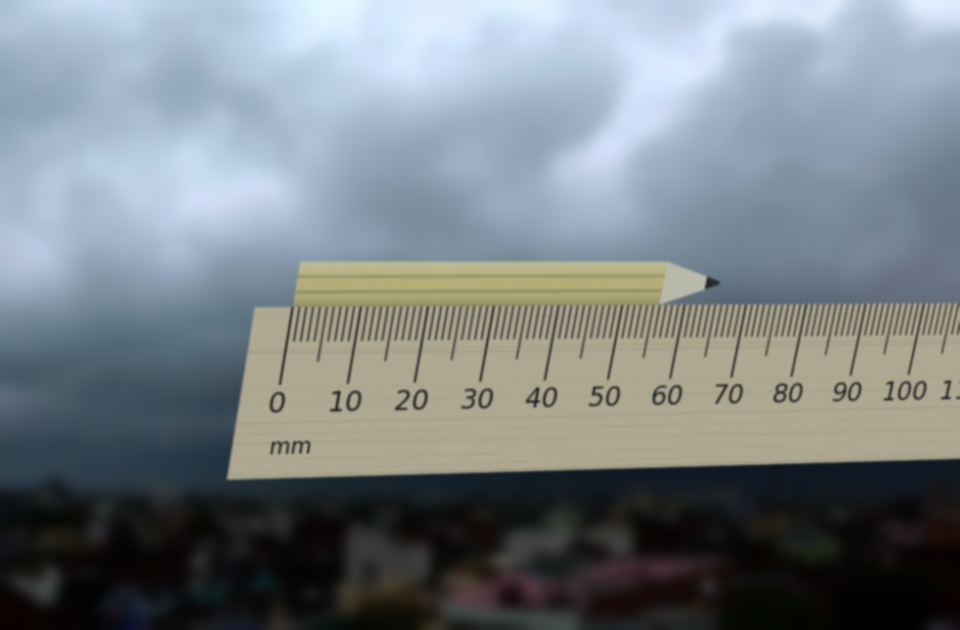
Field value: 65 mm
